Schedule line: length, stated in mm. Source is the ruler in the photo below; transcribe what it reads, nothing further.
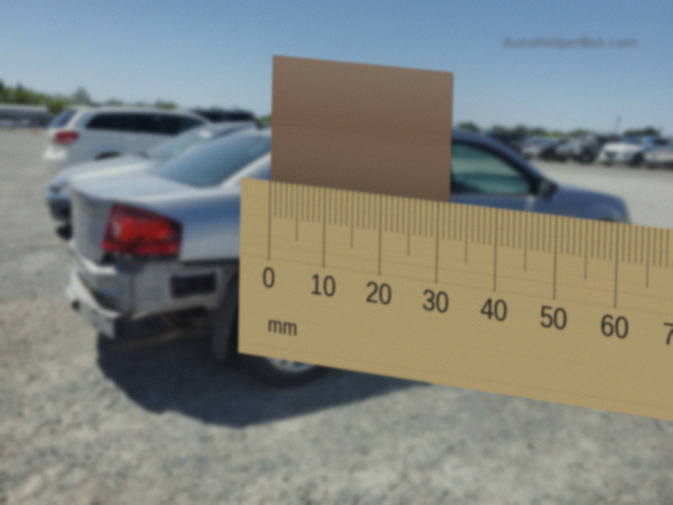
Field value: 32 mm
